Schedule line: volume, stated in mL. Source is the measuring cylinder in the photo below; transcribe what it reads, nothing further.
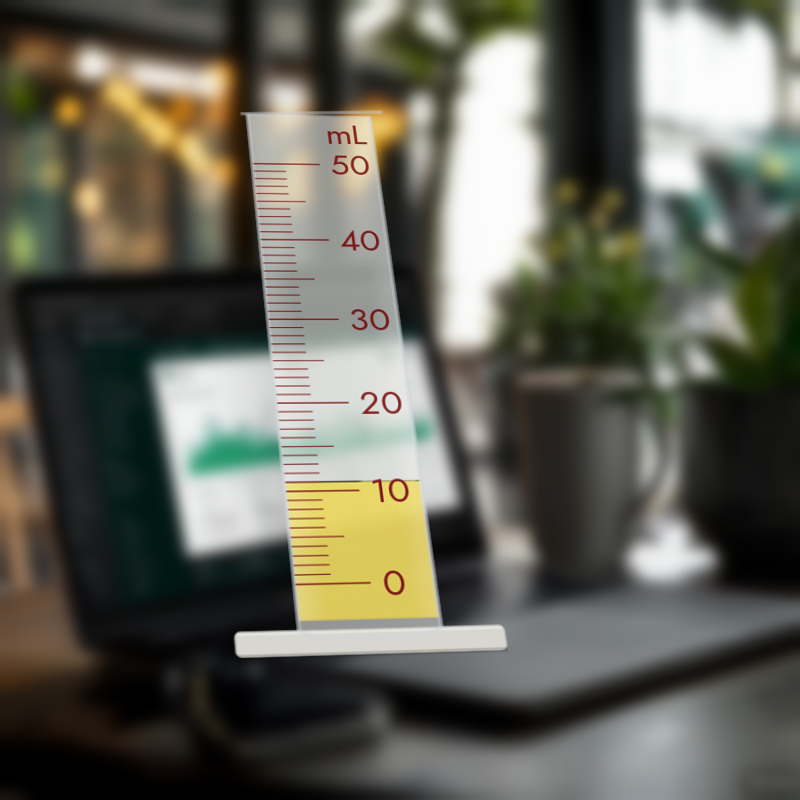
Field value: 11 mL
